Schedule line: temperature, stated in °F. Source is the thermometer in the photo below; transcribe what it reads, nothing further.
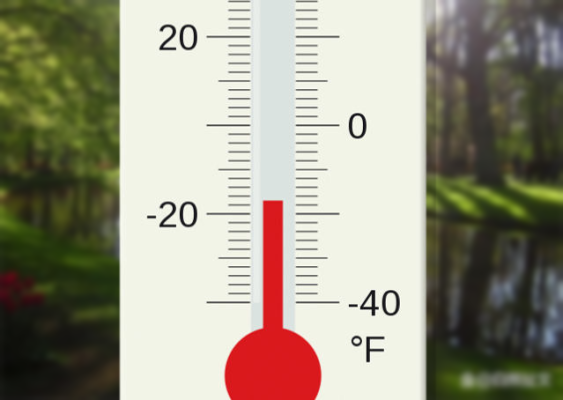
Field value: -17 °F
